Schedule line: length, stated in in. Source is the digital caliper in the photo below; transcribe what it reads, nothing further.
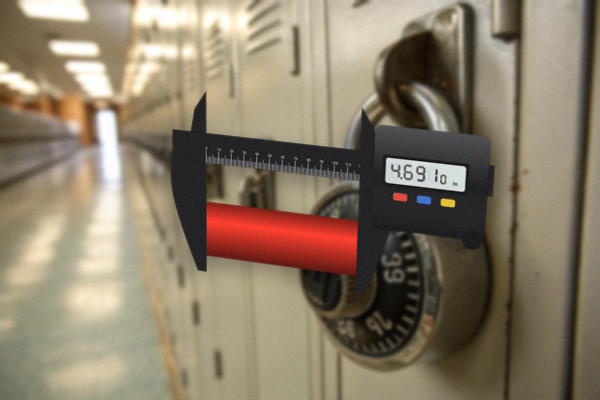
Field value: 4.6910 in
